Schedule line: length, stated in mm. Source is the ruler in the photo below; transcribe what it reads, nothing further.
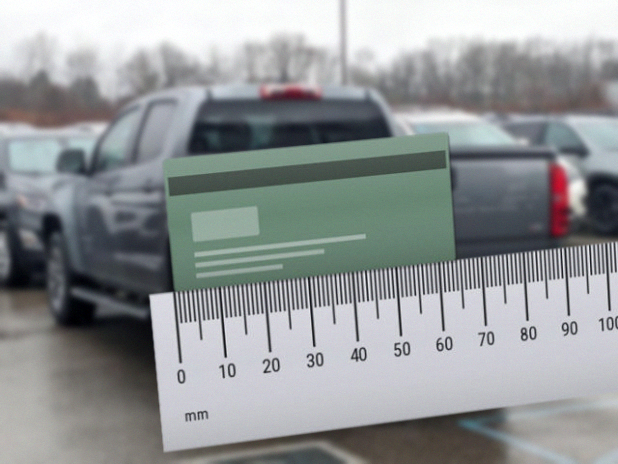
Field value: 64 mm
